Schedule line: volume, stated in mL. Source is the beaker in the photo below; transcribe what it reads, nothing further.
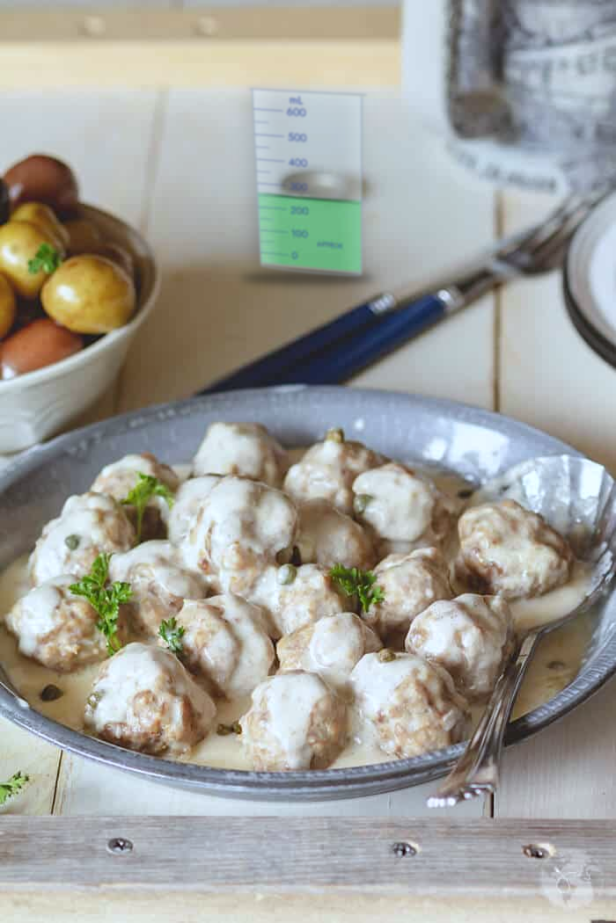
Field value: 250 mL
